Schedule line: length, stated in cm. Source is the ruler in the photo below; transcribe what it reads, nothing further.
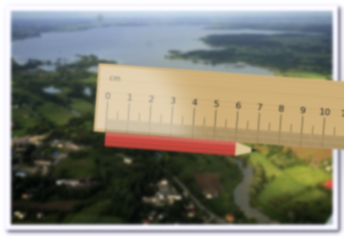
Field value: 7 cm
